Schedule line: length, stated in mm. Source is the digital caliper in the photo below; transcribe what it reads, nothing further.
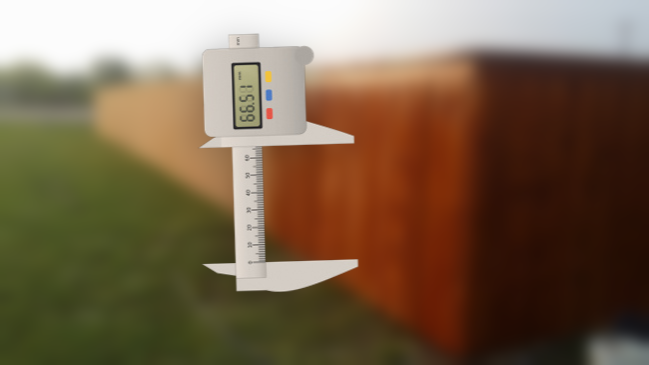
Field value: 66.51 mm
